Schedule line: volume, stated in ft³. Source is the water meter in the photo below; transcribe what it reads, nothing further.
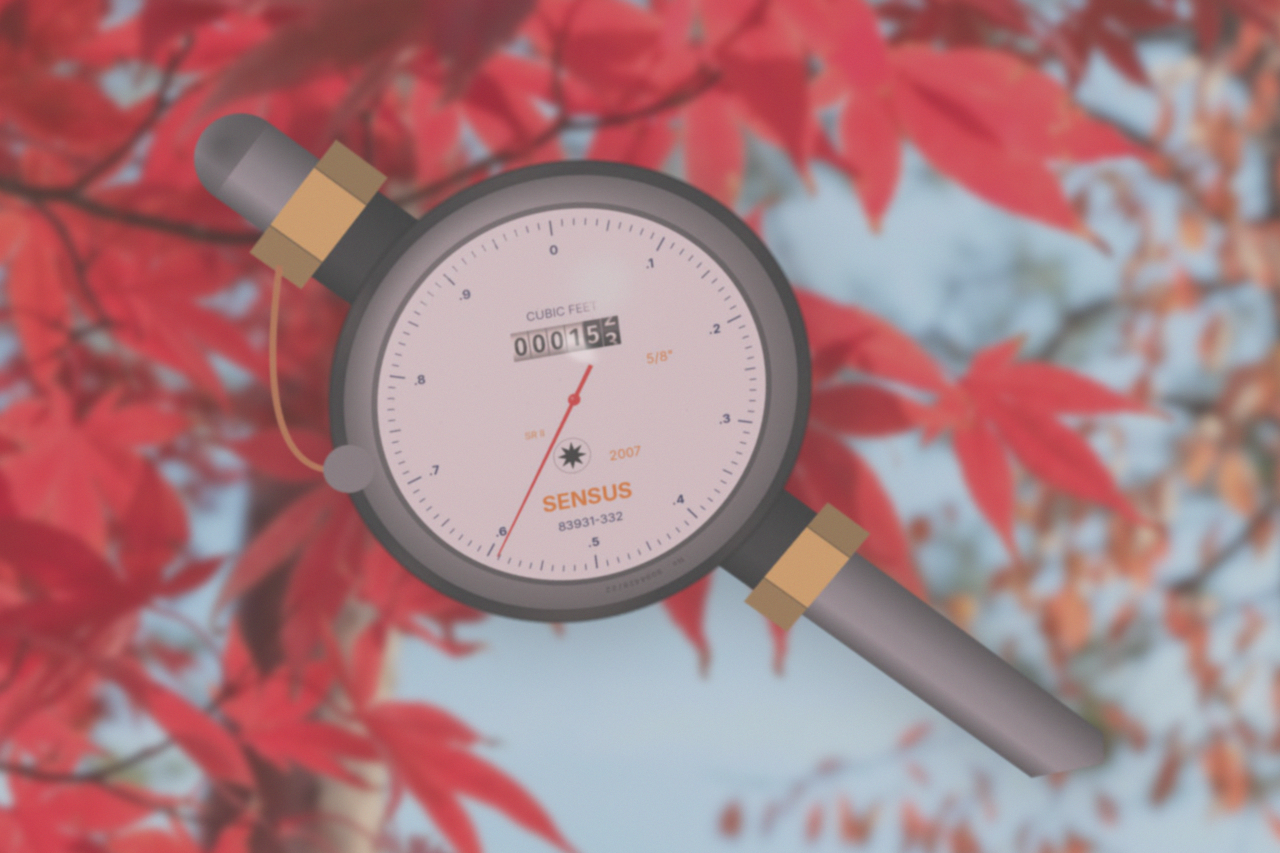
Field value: 152.59 ft³
